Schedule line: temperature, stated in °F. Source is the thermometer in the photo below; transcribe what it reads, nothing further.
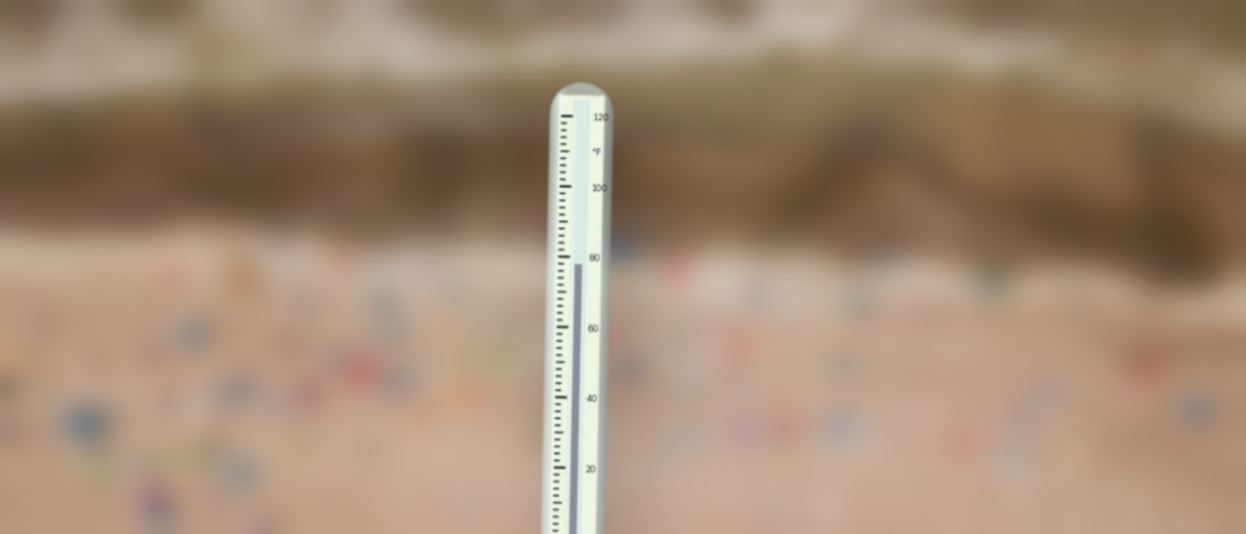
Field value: 78 °F
